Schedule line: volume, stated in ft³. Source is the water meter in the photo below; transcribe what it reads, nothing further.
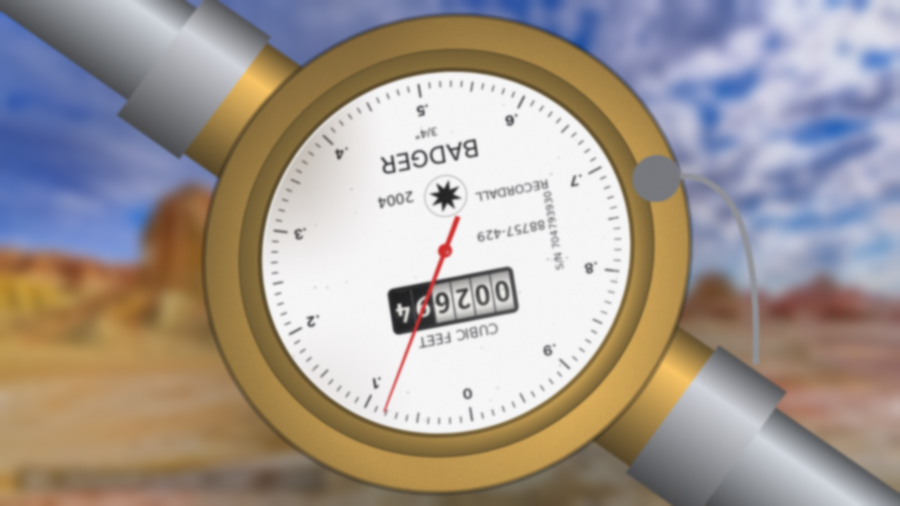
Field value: 2694.08 ft³
